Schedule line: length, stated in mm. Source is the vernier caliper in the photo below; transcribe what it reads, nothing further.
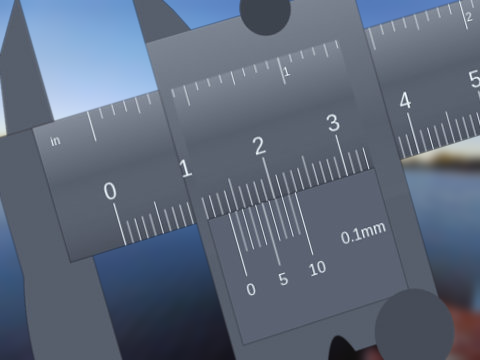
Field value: 13.8 mm
